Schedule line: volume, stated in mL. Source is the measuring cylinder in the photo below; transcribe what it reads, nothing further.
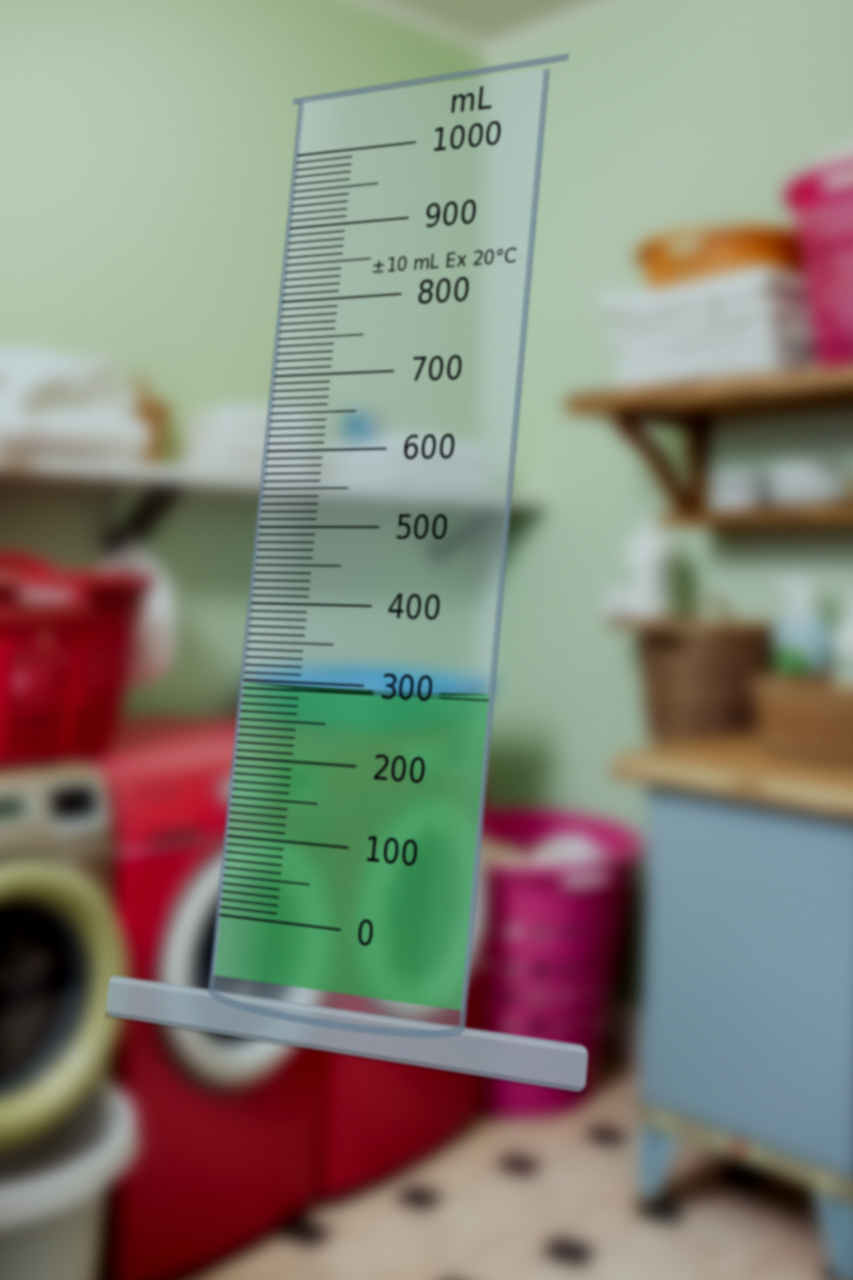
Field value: 290 mL
